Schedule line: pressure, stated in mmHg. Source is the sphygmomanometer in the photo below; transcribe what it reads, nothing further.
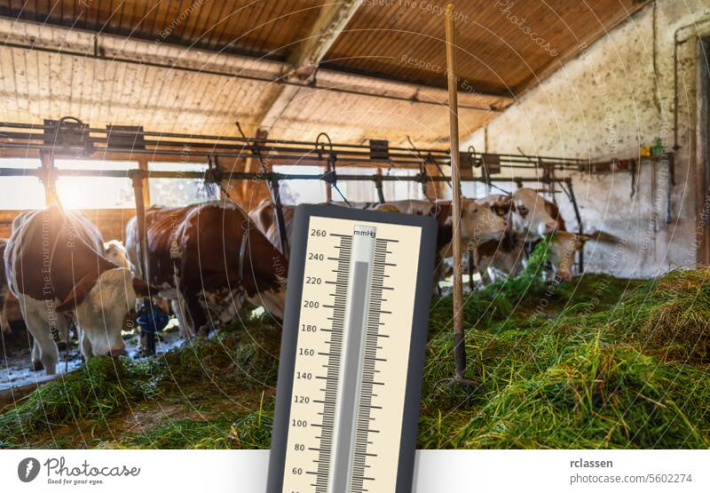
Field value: 240 mmHg
